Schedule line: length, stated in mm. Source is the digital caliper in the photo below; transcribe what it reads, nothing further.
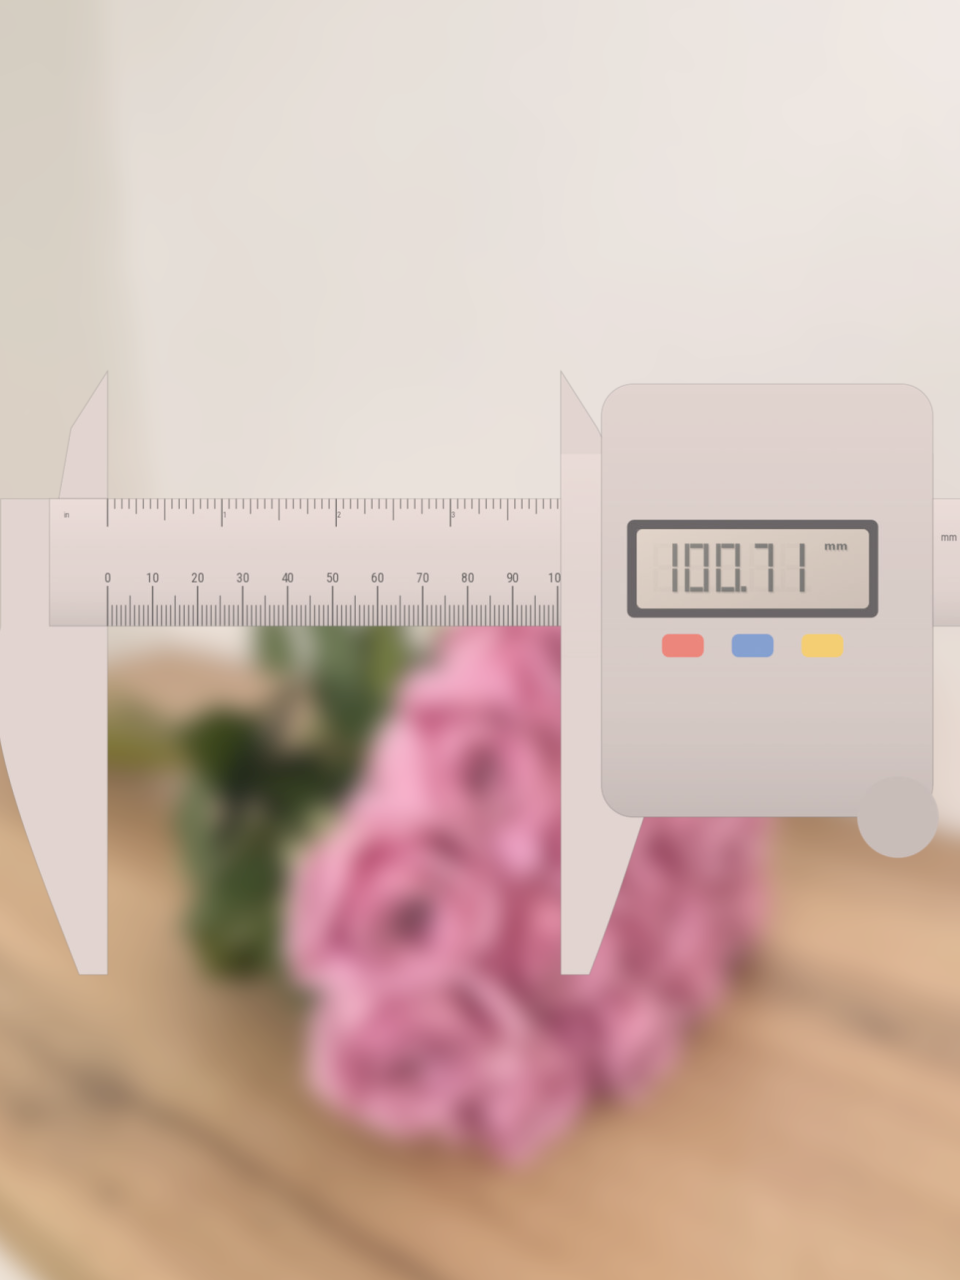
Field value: 100.71 mm
